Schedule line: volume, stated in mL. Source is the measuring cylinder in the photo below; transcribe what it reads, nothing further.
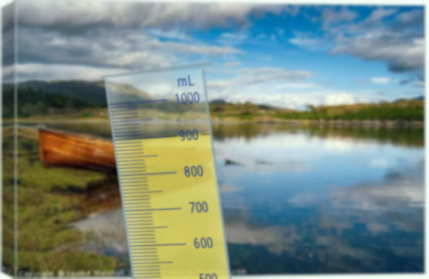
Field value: 900 mL
